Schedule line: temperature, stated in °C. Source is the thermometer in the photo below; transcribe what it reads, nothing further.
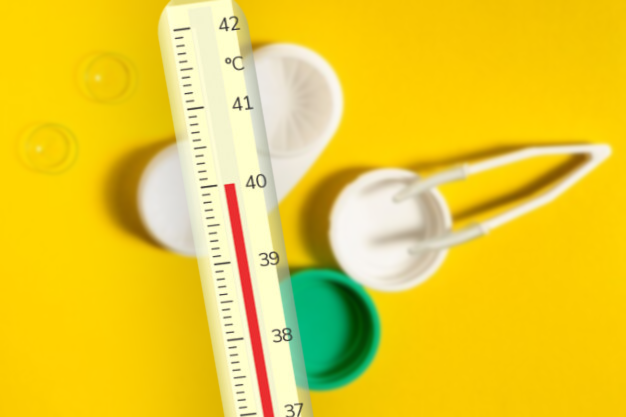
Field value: 40 °C
